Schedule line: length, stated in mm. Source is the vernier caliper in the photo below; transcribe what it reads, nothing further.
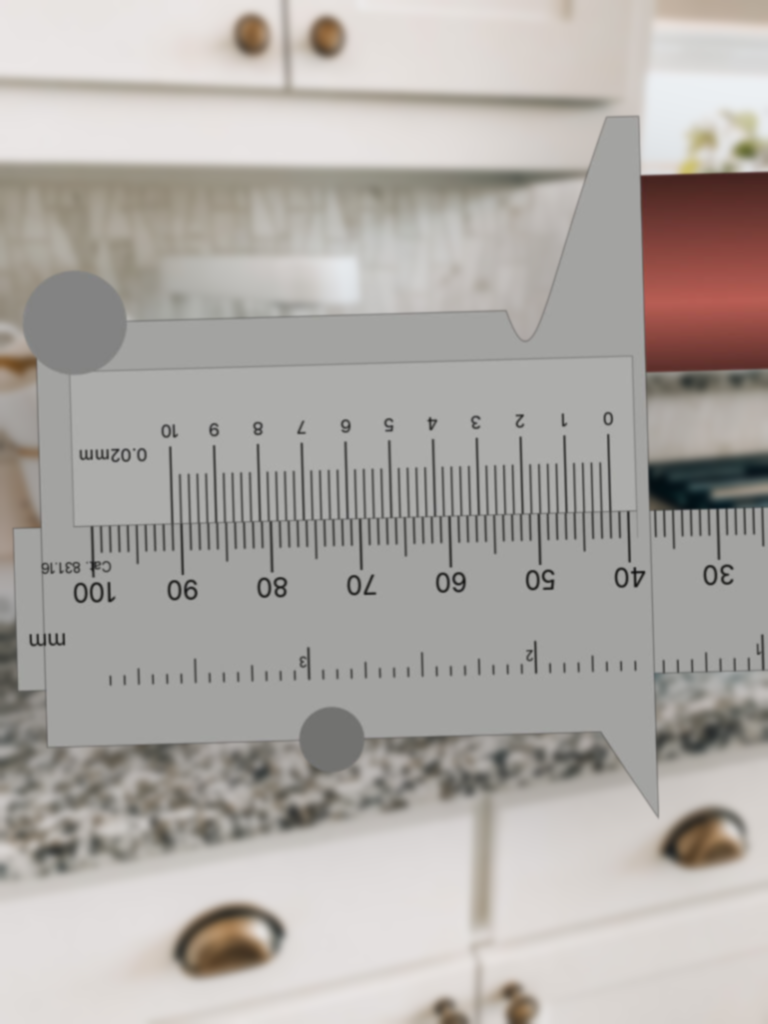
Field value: 42.0 mm
